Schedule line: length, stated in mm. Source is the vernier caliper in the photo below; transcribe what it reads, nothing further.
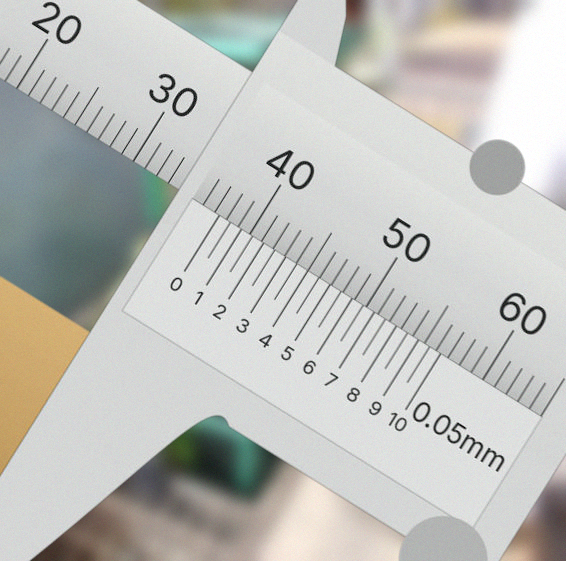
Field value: 37.4 mm
